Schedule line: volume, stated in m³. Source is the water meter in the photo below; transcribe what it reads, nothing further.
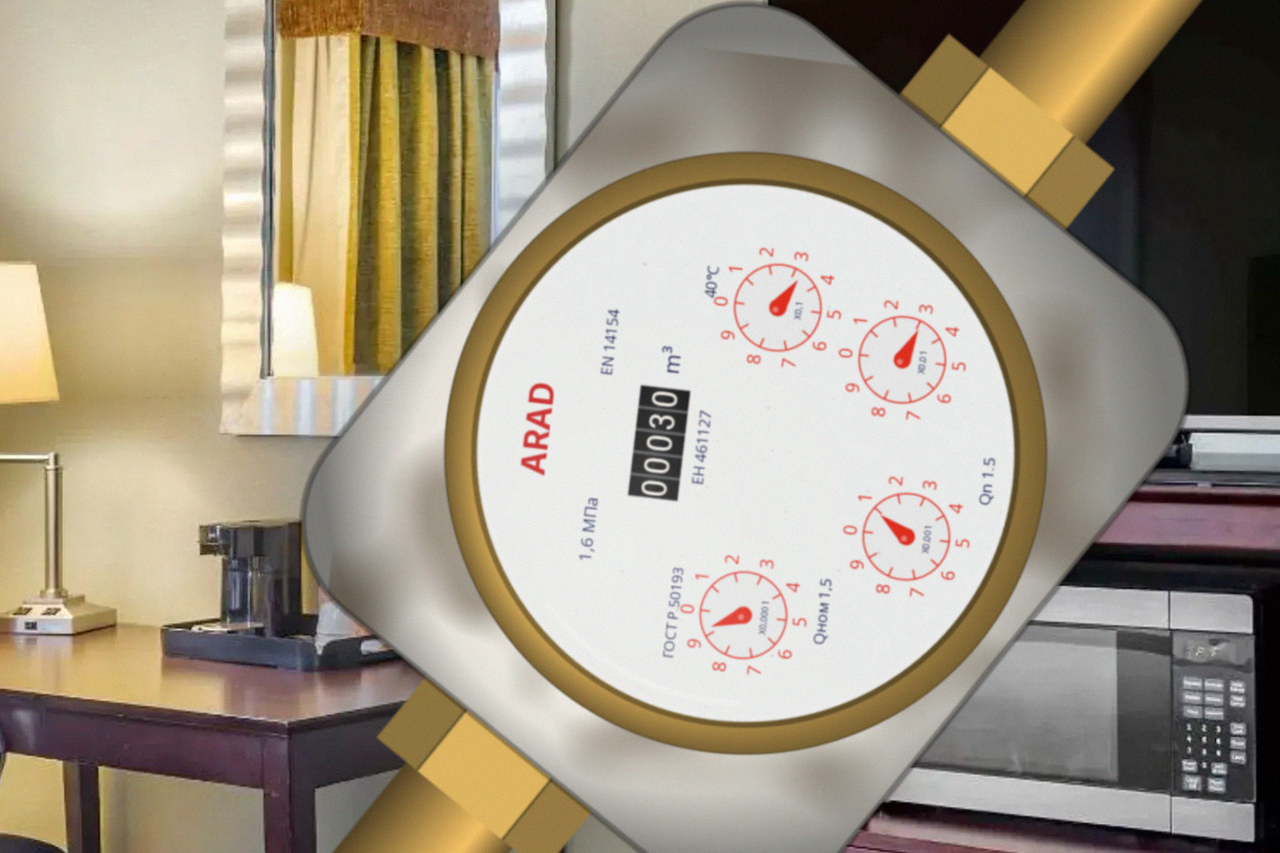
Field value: 30.3309 m³
